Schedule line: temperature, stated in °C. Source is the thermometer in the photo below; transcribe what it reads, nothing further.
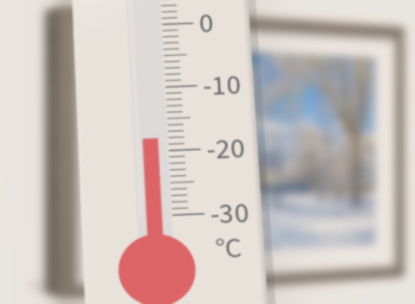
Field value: -18 °C
